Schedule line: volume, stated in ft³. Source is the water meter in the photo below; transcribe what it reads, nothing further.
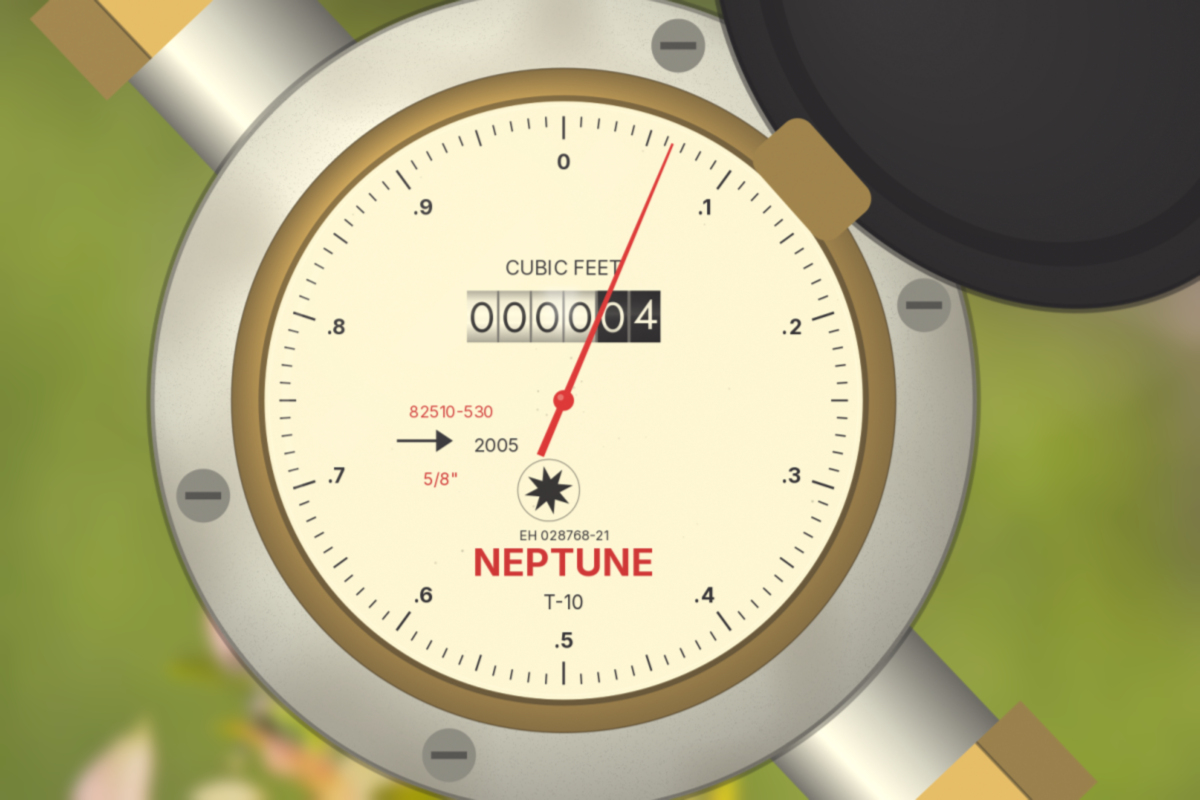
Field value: 4.06 ft³
